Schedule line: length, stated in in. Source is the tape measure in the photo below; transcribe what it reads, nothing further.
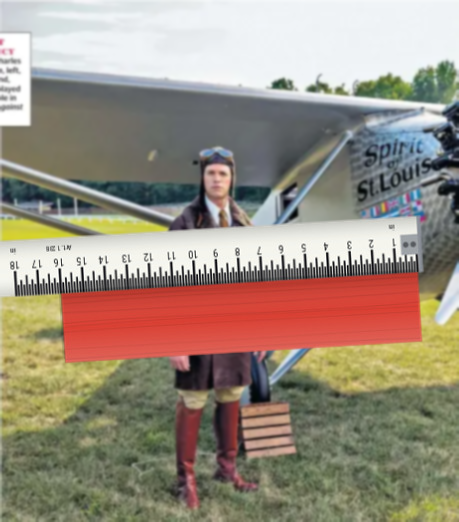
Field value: 16 in
